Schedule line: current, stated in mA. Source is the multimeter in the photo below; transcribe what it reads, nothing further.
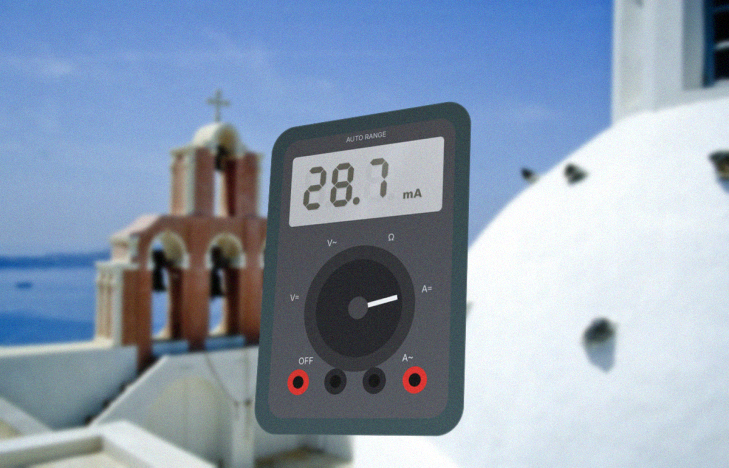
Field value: 28.7 mA
